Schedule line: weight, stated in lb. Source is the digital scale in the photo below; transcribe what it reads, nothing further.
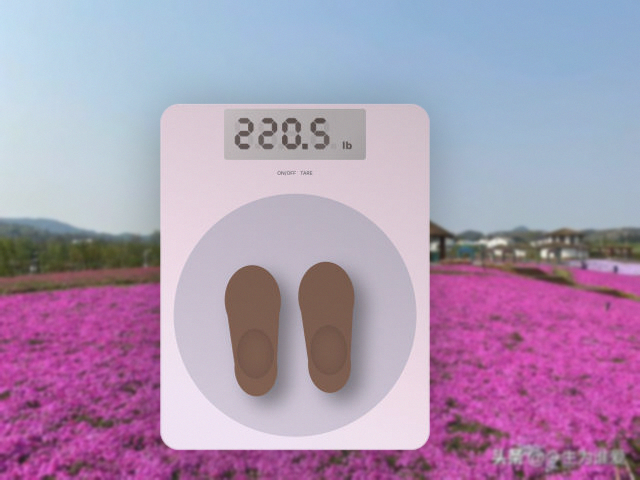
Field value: 220.5 lb
